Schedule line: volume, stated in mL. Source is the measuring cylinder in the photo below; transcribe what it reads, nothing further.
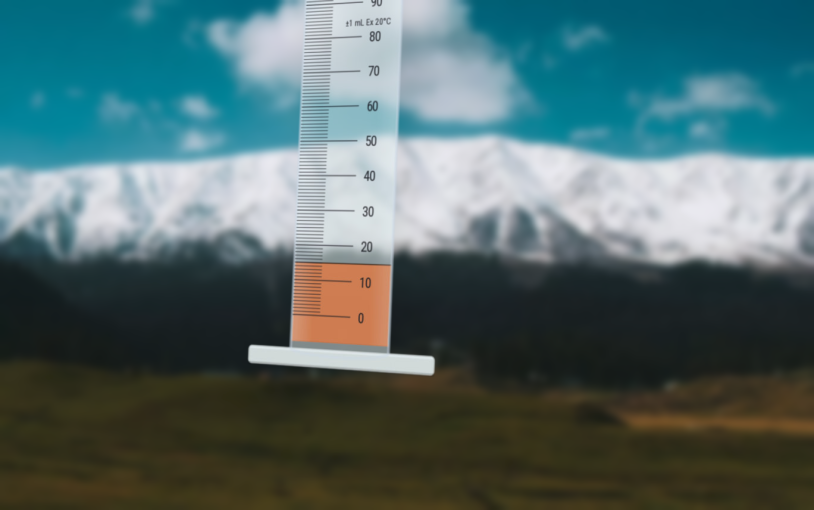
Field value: 15 mL
